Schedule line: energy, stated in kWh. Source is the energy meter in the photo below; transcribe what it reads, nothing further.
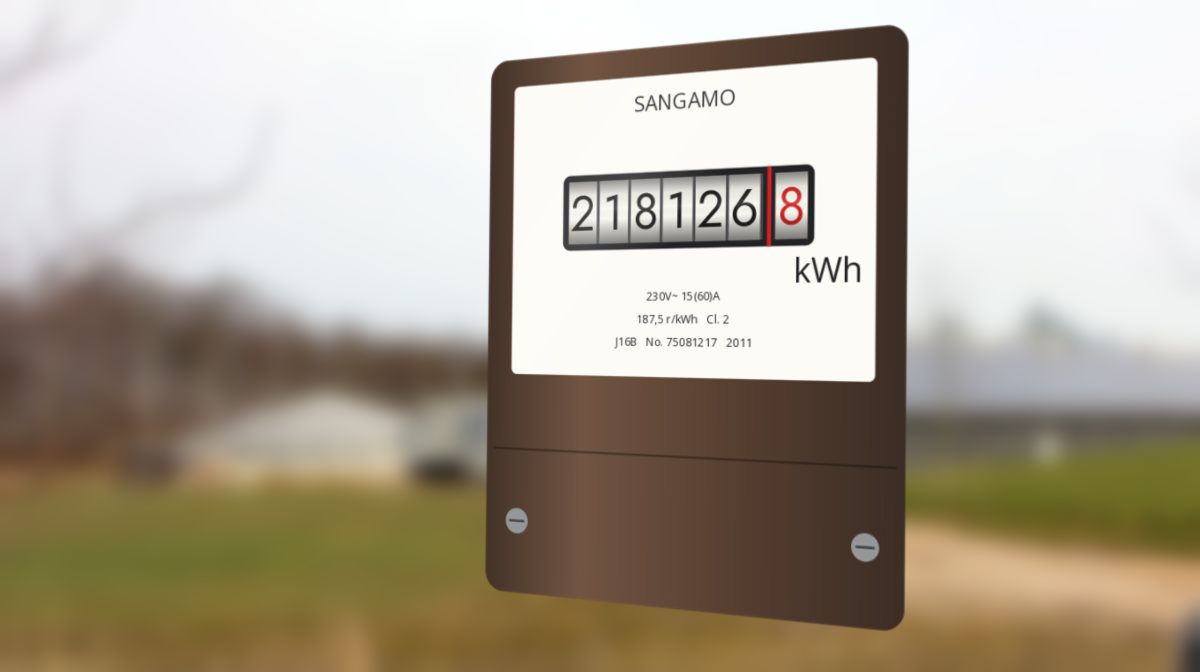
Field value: 218126.8 kWh
